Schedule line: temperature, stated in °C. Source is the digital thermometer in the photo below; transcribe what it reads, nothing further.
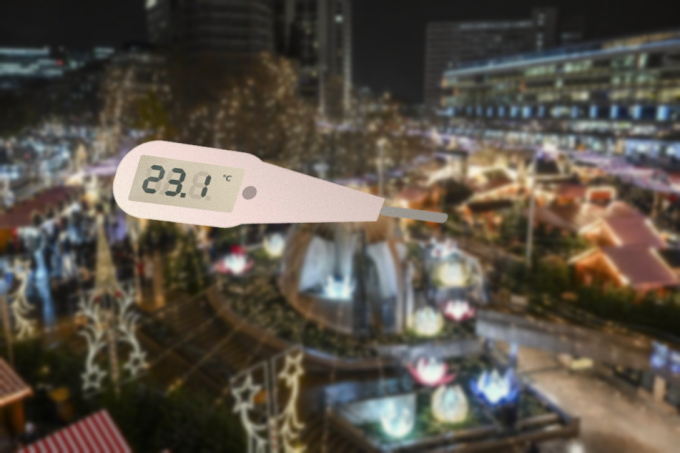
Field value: 23.1 °C
